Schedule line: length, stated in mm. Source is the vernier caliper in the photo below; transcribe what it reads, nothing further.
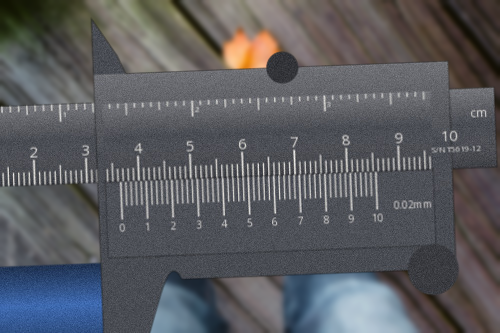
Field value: 36.5 mm
